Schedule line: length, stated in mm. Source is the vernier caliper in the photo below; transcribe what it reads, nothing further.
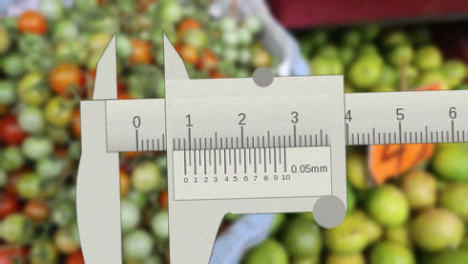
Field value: 9.0 mm
